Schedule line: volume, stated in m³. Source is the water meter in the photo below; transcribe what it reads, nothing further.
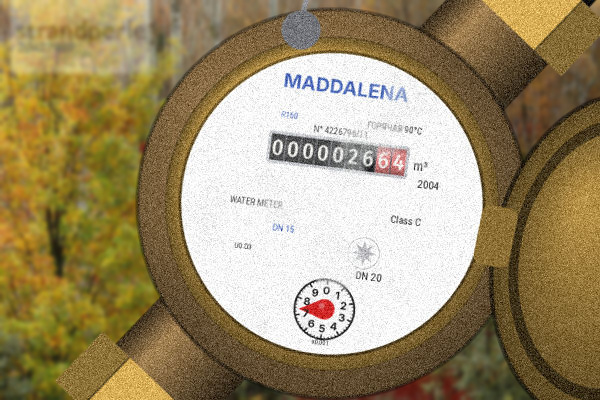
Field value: 26.647 m³
